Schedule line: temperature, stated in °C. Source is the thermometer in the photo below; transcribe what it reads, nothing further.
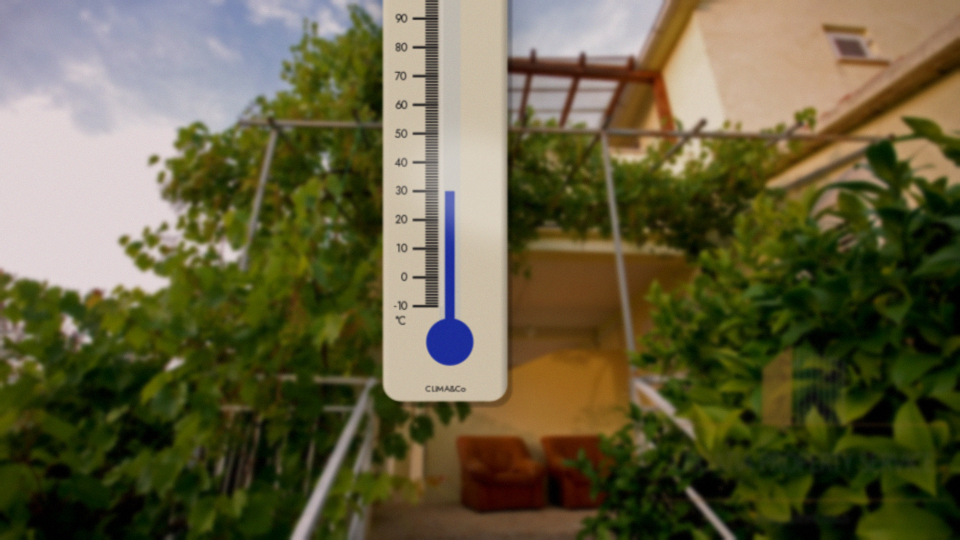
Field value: 30 °C
